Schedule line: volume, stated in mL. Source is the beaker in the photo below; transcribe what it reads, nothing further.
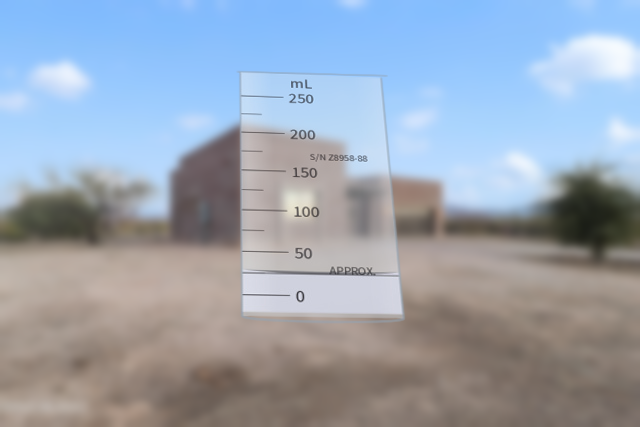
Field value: 25 mL
